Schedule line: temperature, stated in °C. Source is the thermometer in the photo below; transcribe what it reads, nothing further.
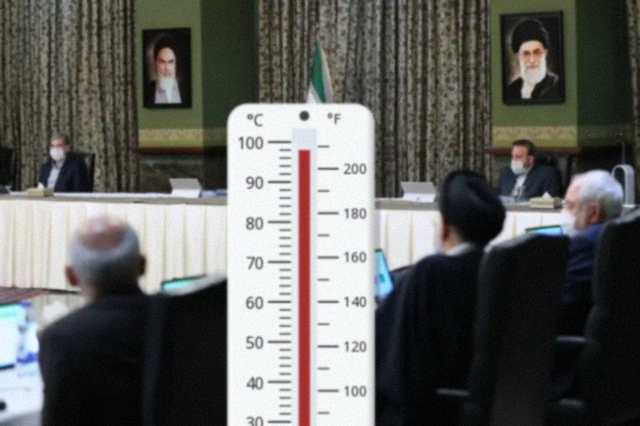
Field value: 98 °C
